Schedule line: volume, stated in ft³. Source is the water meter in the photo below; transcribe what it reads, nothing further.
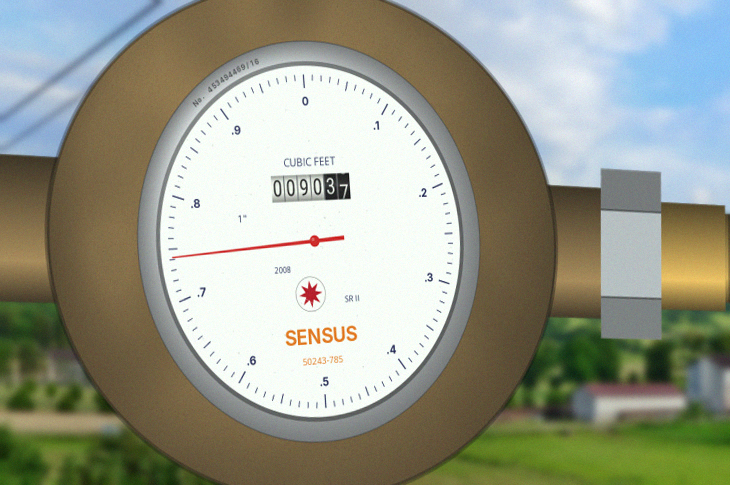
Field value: 9036.74 ft³
